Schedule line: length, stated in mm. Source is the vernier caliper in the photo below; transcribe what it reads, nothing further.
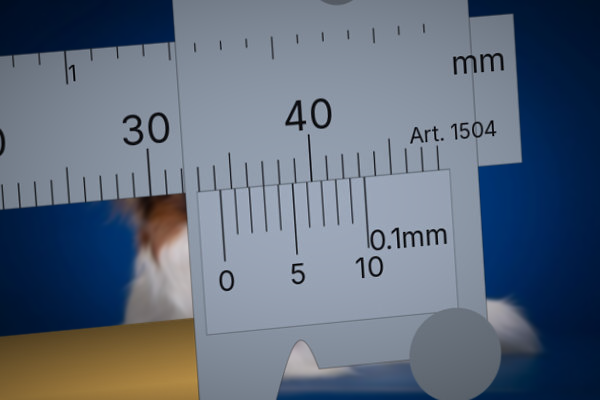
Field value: 34.3 mm
